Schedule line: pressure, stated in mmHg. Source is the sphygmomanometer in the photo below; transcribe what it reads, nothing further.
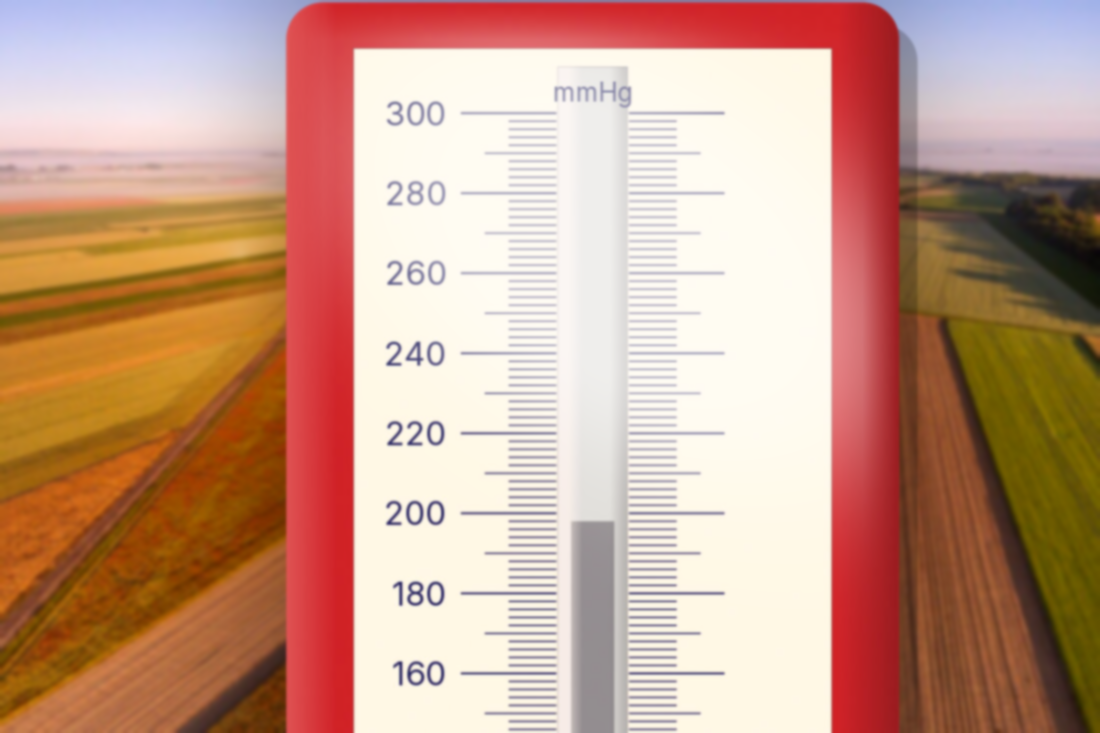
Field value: 198 mmHg
